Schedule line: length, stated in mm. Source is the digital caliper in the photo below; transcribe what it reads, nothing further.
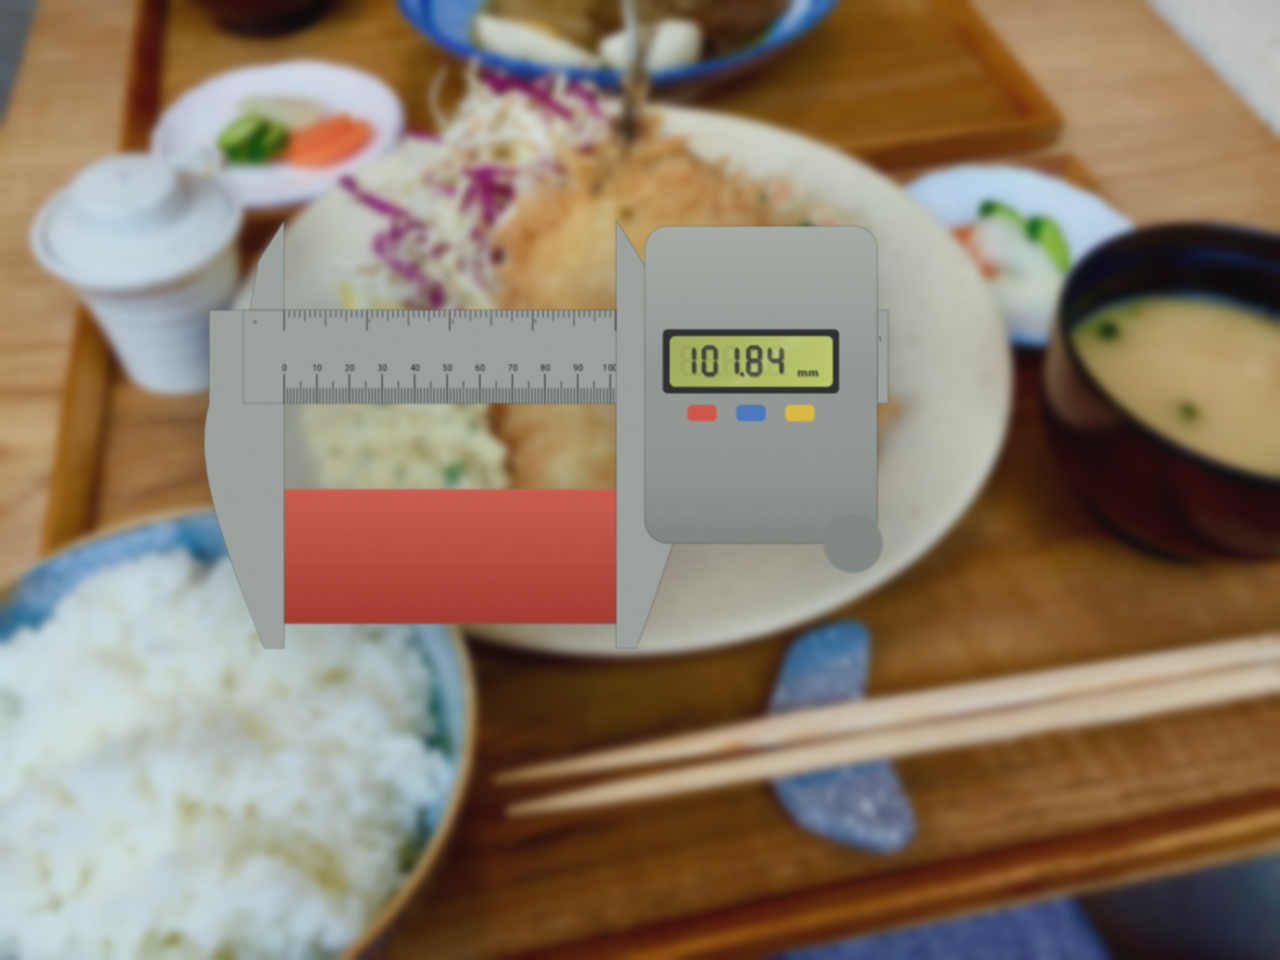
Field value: 101.84 mm
